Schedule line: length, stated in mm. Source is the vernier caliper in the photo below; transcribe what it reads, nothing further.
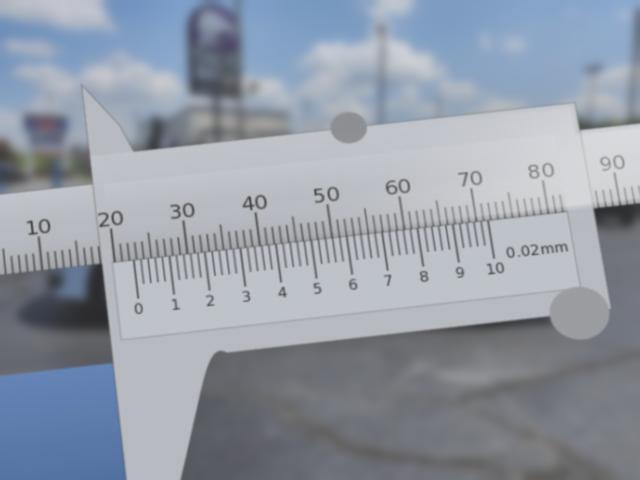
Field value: 22.6 mm
